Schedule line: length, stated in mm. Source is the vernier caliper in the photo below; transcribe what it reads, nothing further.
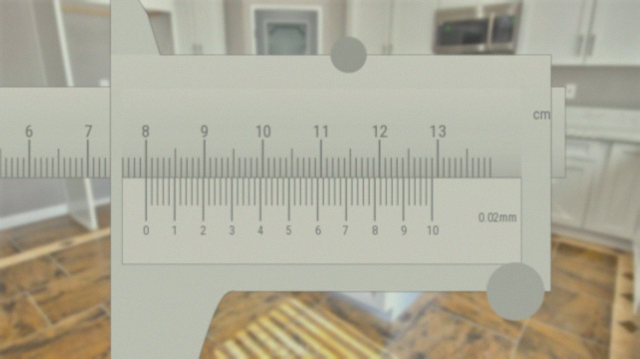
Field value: 80.0 mm
